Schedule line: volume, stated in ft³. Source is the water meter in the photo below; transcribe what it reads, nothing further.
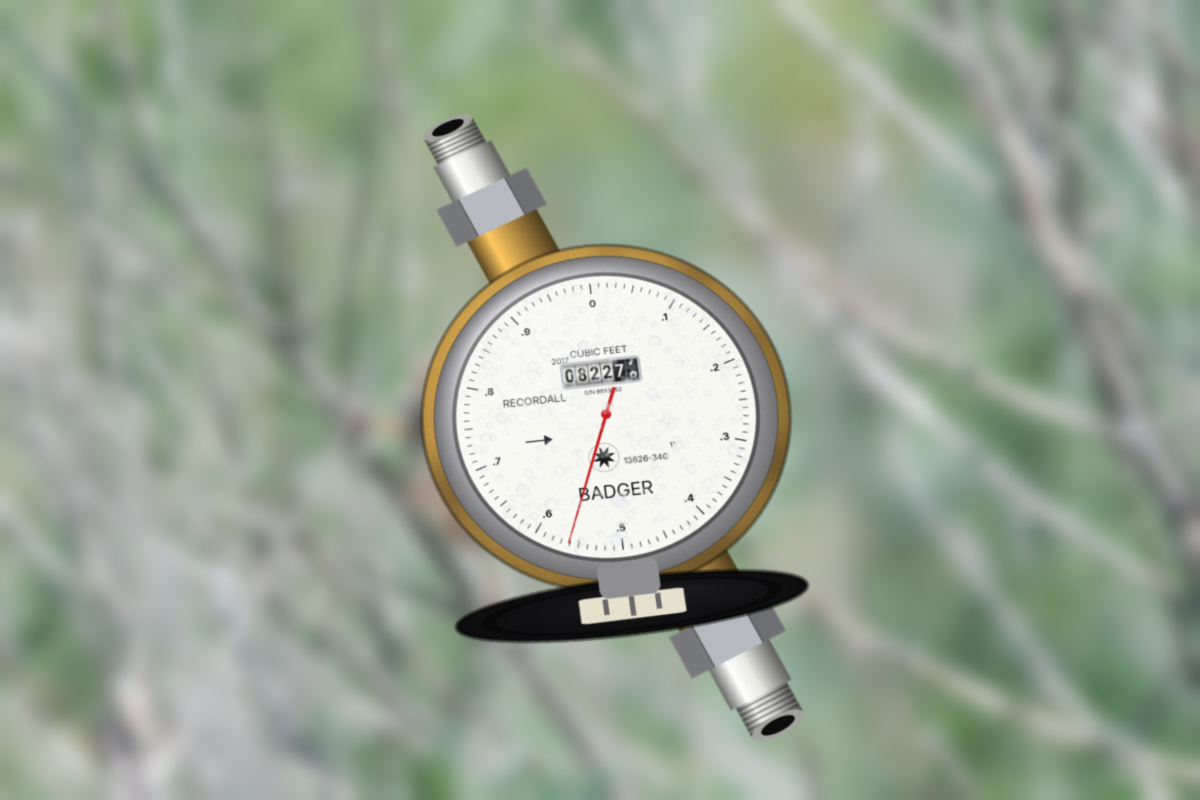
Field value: 82277.56 ft³
